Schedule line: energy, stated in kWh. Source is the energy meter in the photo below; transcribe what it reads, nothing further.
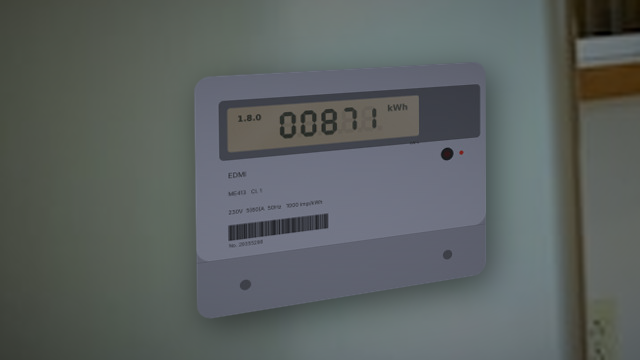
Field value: 871 kWh
